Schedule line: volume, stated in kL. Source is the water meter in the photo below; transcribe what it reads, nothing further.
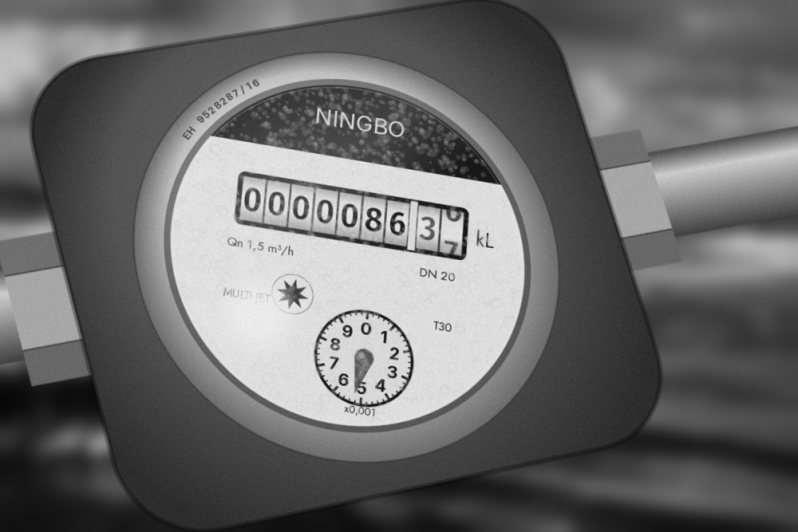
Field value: 86.365 kL
